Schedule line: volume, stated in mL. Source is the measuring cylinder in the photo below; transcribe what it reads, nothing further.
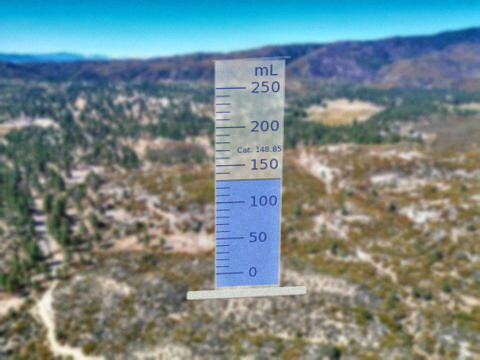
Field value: 130 mL
